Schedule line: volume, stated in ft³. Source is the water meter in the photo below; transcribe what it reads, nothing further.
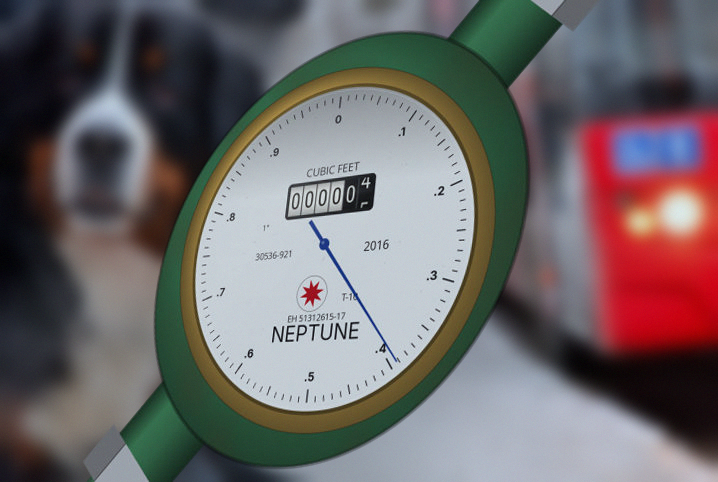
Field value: 4.39 ft³
